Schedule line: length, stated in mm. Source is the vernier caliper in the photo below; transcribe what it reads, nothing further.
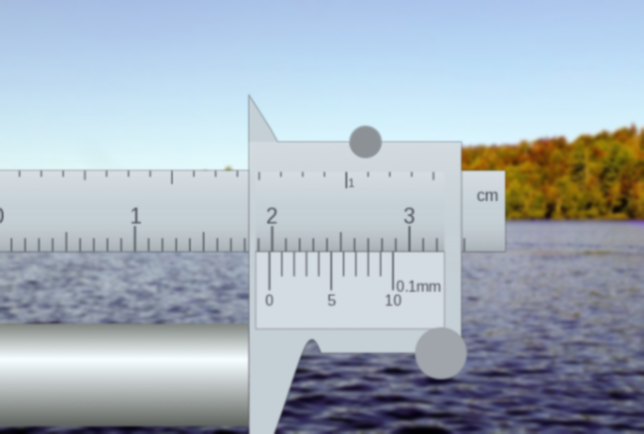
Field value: 19.8 mm
